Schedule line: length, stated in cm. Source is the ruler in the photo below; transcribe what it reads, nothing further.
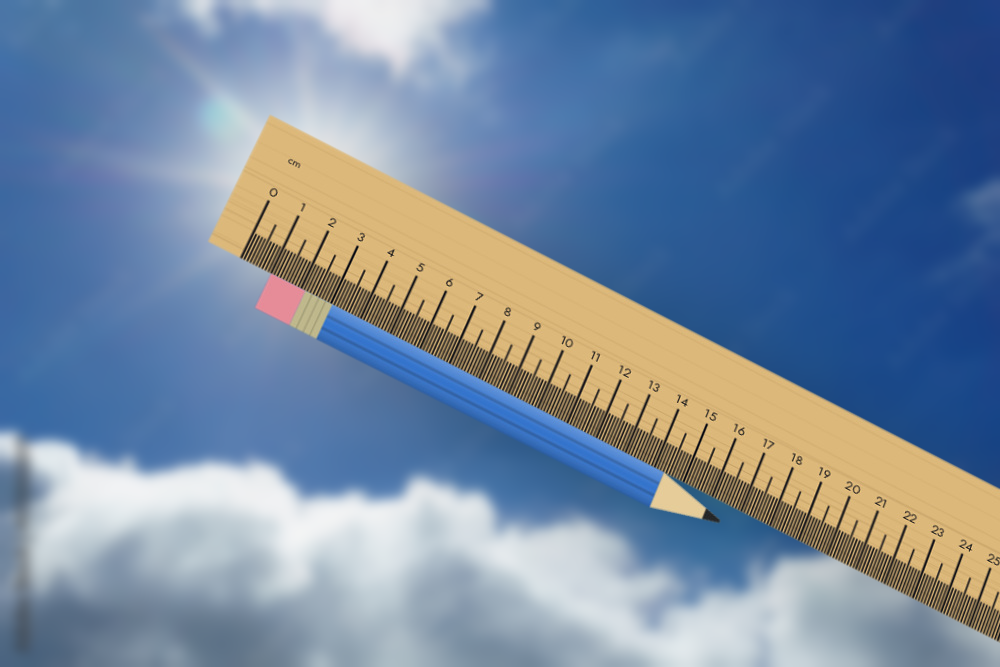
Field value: 15.5 cm
